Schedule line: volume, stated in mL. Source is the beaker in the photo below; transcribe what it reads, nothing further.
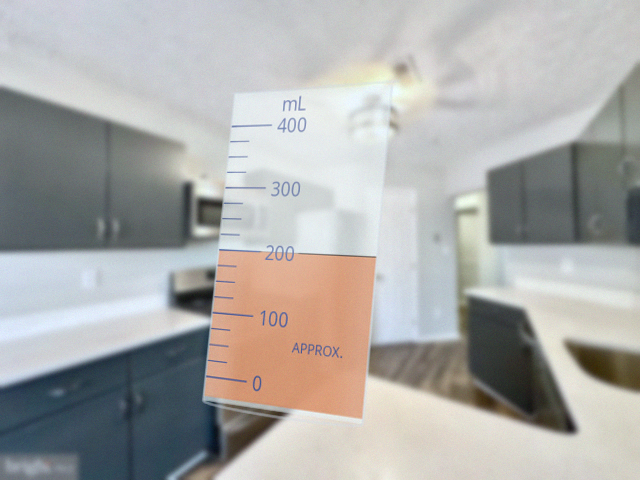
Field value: 200 mL
